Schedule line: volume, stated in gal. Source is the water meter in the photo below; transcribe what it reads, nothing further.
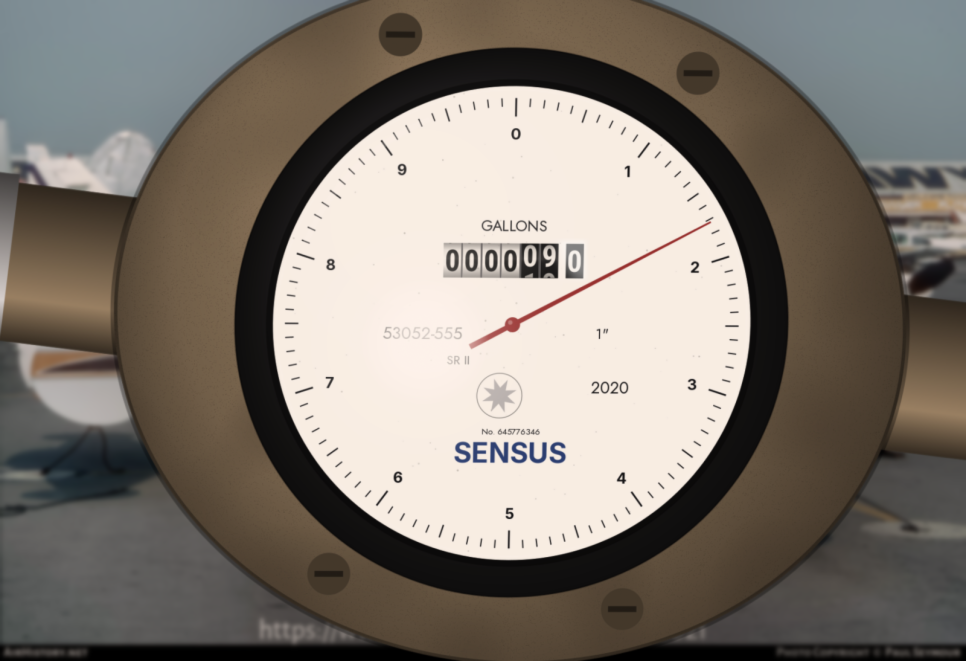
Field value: 91.7 gal
